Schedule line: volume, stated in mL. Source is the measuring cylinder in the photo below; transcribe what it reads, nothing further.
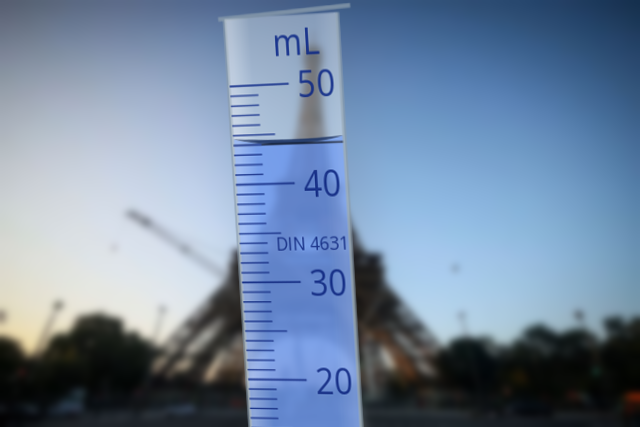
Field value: 44 mL
